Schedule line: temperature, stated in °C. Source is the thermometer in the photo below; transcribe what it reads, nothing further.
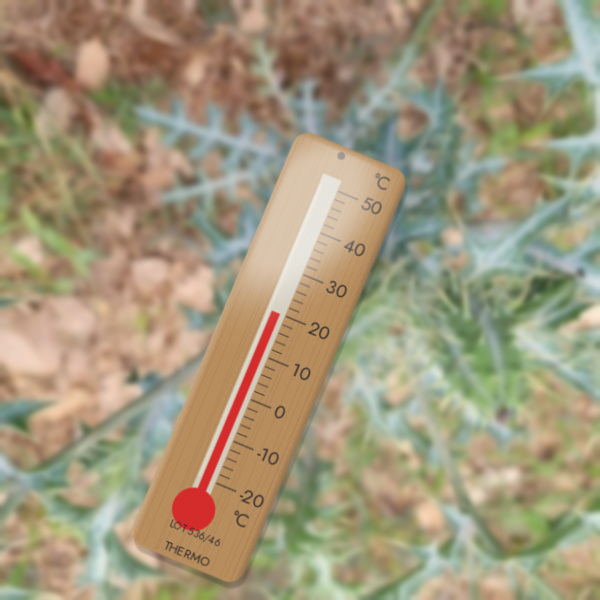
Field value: 20 °C
